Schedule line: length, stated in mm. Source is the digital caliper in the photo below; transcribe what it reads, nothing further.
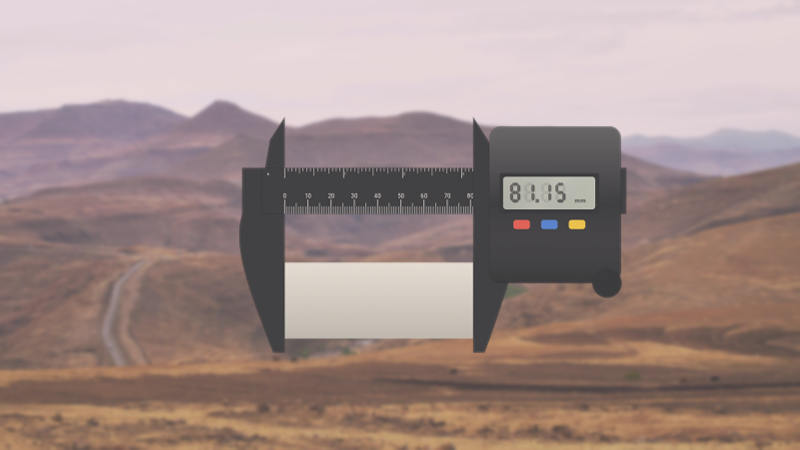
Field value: 81.15 mm
